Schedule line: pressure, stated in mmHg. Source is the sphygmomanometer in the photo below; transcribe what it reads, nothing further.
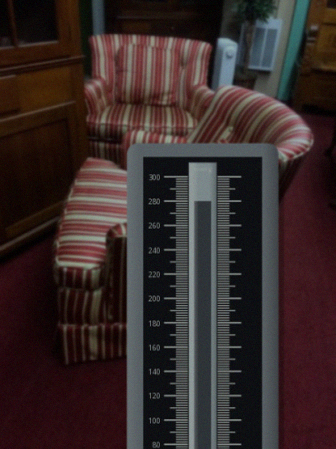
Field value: 280 mmHg
